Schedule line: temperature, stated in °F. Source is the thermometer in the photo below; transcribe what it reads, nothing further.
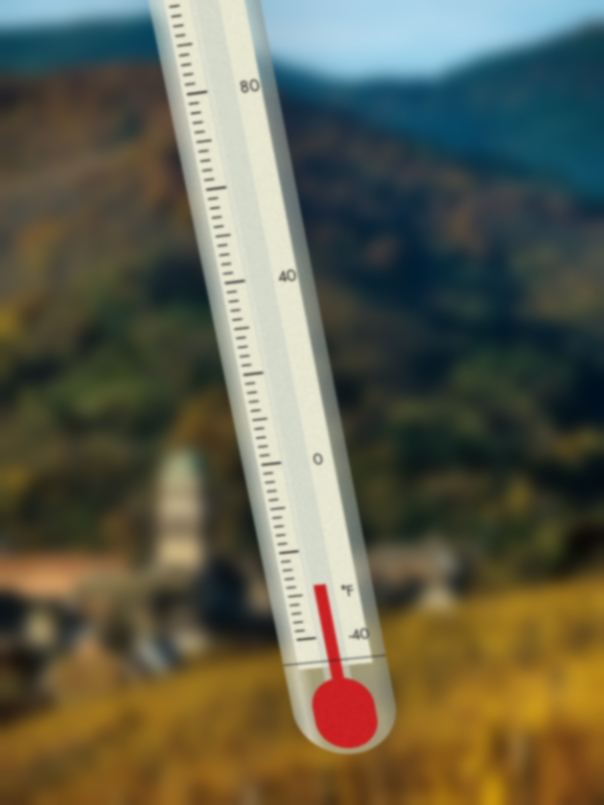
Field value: -28 °F
